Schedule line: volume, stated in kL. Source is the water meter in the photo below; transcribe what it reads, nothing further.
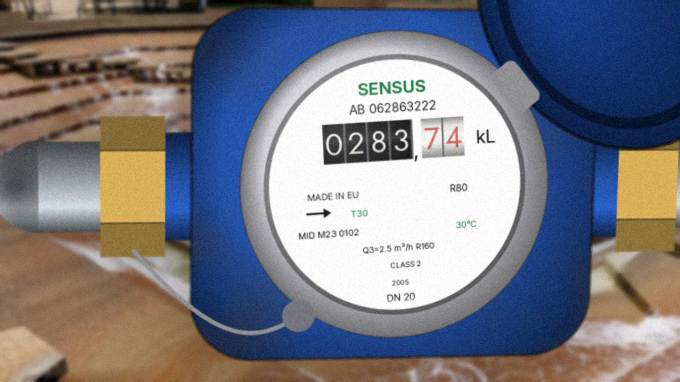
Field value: 283.74 kL
